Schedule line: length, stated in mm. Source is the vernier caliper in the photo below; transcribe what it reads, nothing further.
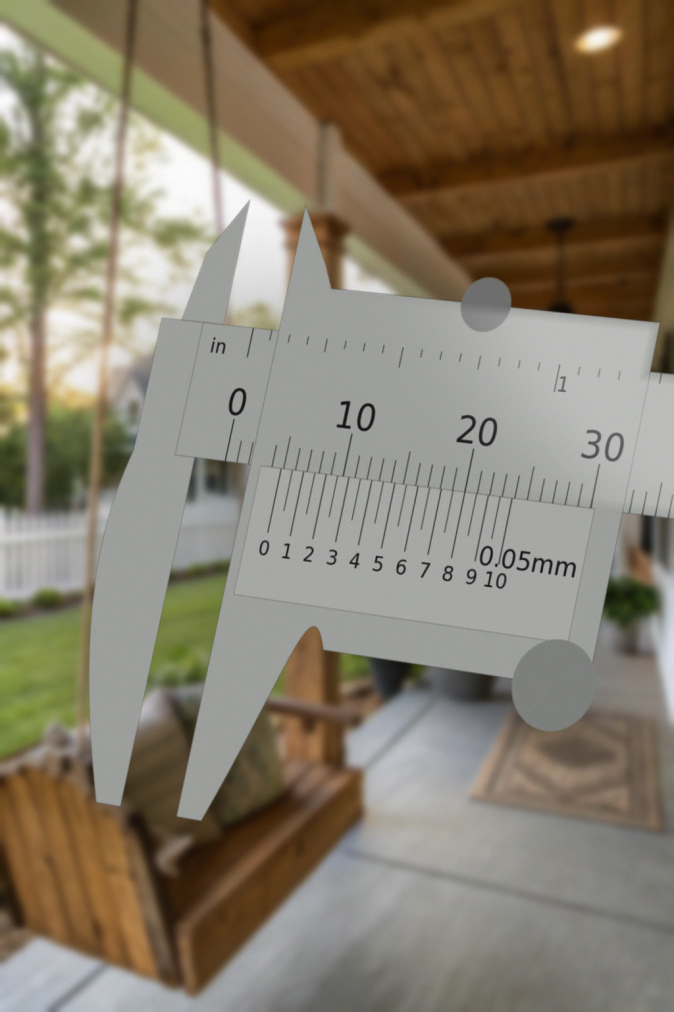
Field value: 4.8 mm
